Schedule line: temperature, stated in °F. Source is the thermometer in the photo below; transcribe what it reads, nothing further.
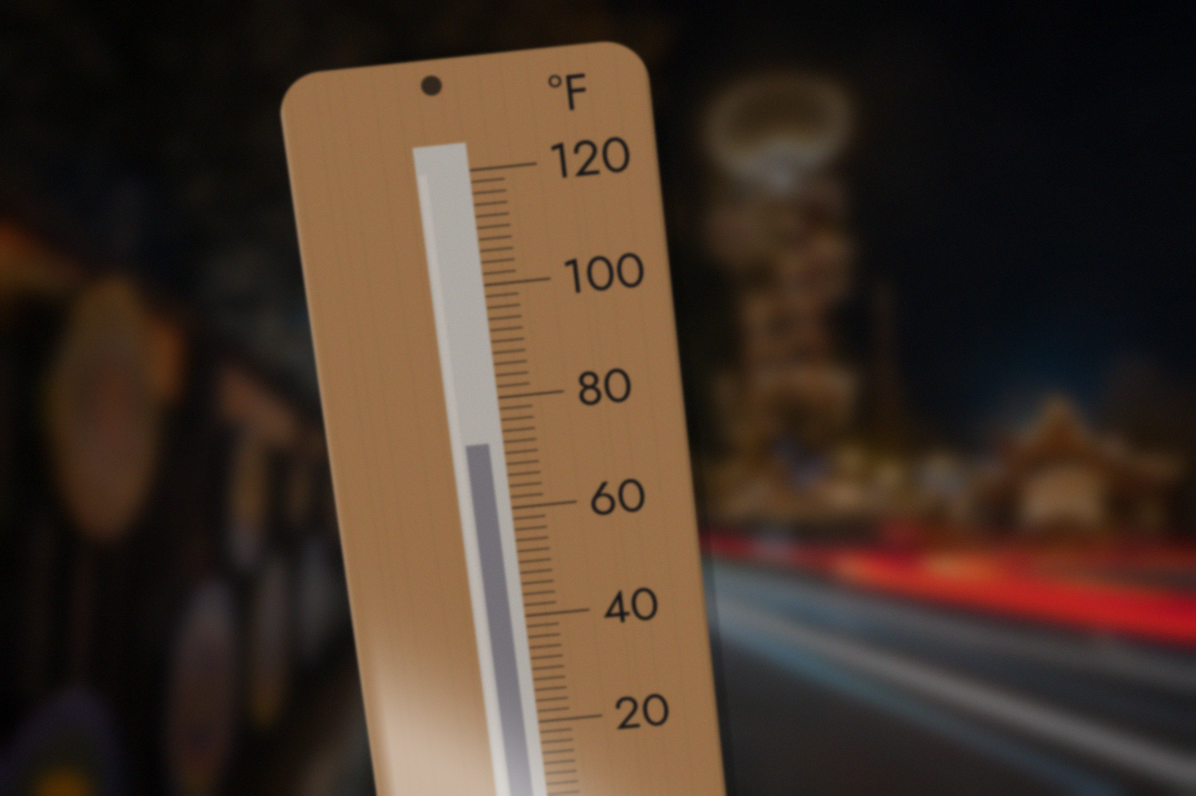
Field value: 72 °F
